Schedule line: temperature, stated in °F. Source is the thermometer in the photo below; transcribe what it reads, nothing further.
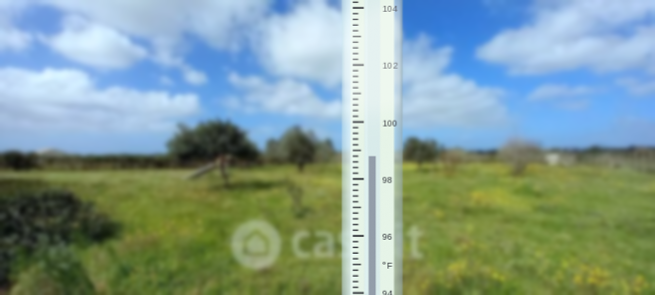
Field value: 98.8 °F
